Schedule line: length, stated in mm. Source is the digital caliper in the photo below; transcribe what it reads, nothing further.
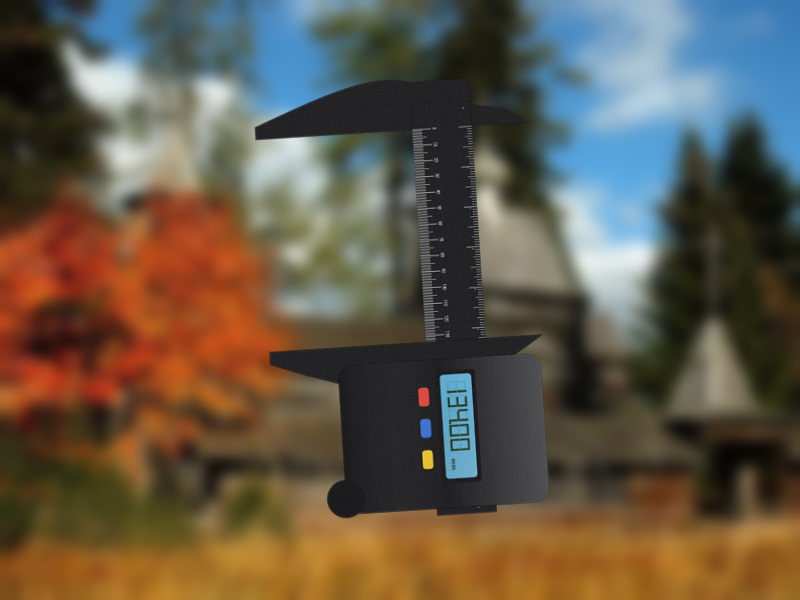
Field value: 134.00 mm
